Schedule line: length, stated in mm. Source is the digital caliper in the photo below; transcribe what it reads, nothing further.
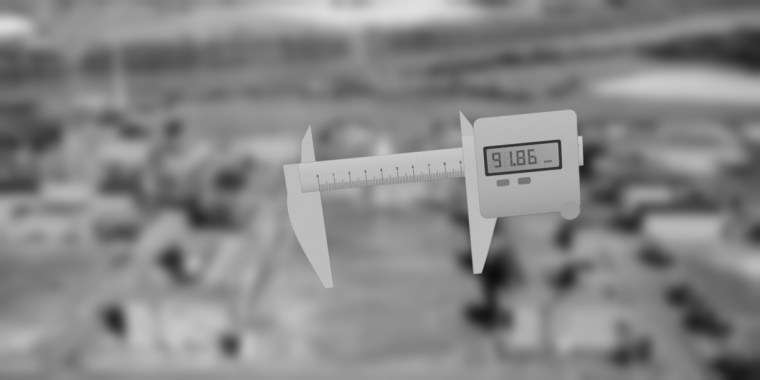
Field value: 91.86 mm
